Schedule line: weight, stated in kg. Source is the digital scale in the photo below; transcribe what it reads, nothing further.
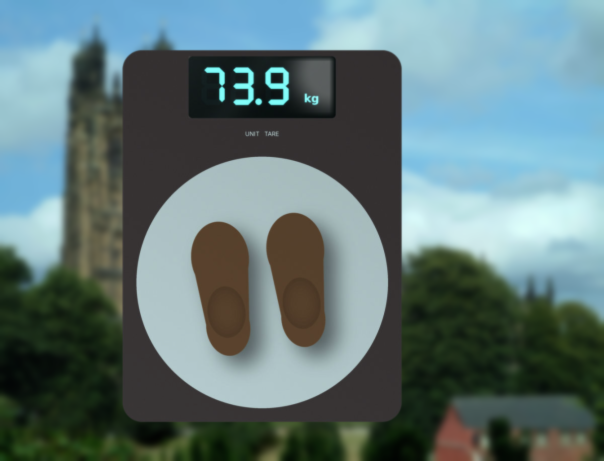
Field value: 73.9 kg
